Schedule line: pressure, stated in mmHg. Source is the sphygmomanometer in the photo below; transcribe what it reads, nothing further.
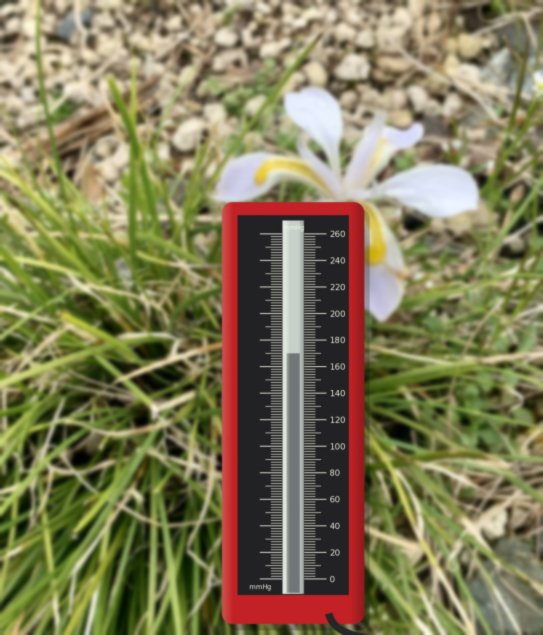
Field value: 170 mmHg
